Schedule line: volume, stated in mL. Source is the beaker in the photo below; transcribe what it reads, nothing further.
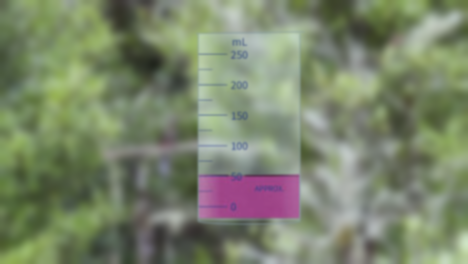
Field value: 50 mL
